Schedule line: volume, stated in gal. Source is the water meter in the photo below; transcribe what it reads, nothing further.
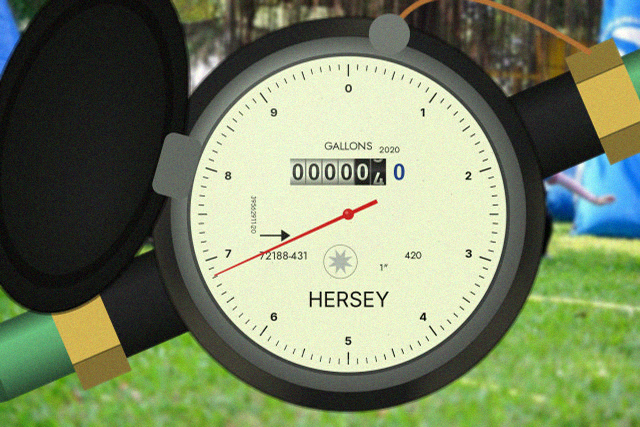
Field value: 36.8 gal
